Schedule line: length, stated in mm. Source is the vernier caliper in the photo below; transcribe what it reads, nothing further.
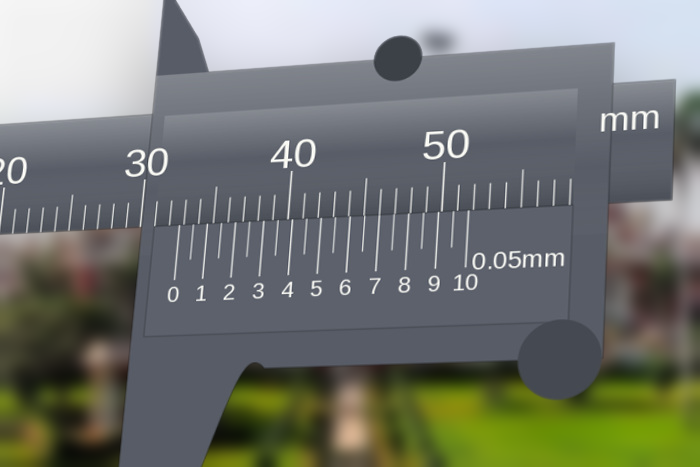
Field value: 32.7 mm
